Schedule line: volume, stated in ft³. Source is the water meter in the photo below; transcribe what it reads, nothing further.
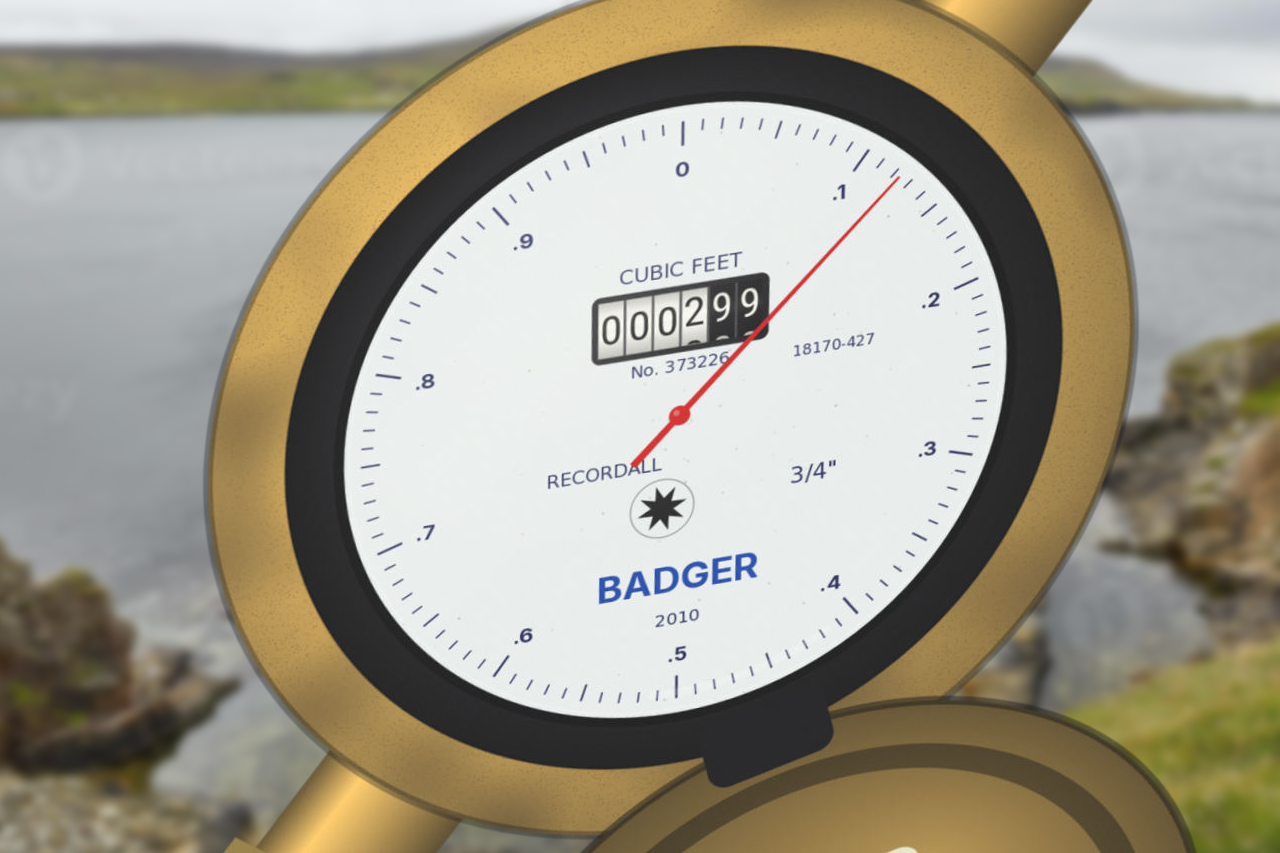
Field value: 299.12 ft³
